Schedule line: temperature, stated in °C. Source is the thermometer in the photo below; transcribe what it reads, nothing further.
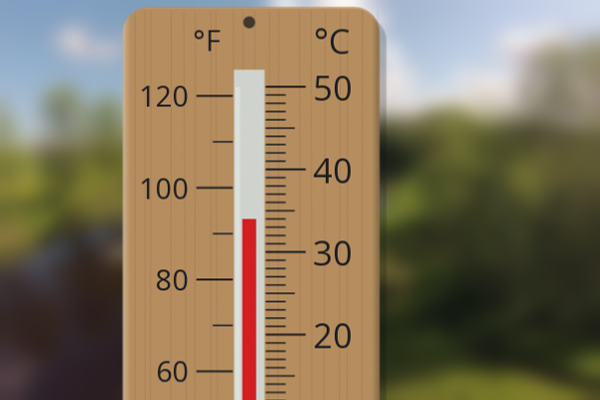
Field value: 34 °C
